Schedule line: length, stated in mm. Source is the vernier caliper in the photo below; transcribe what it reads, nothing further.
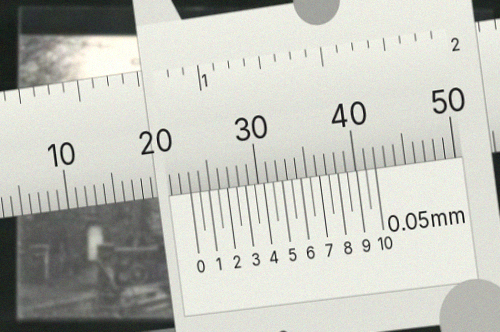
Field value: 23.0 mm
